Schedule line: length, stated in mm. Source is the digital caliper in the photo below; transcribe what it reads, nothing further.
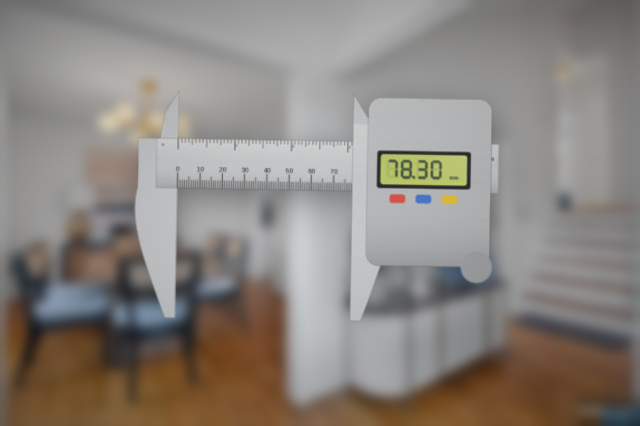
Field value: 78.30 mm
